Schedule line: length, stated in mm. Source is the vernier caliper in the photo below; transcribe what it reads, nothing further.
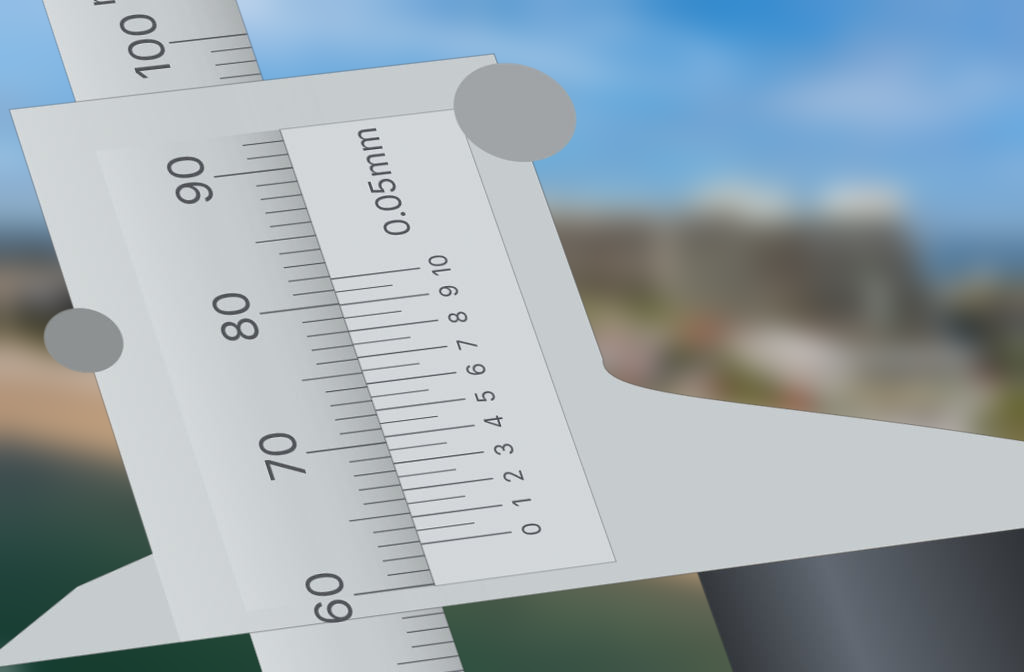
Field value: 62.8 mm
